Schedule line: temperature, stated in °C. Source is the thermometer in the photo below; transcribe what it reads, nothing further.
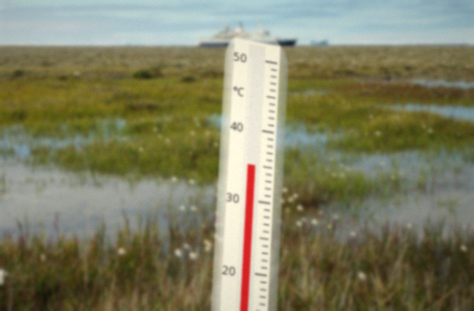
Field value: 35 °C
